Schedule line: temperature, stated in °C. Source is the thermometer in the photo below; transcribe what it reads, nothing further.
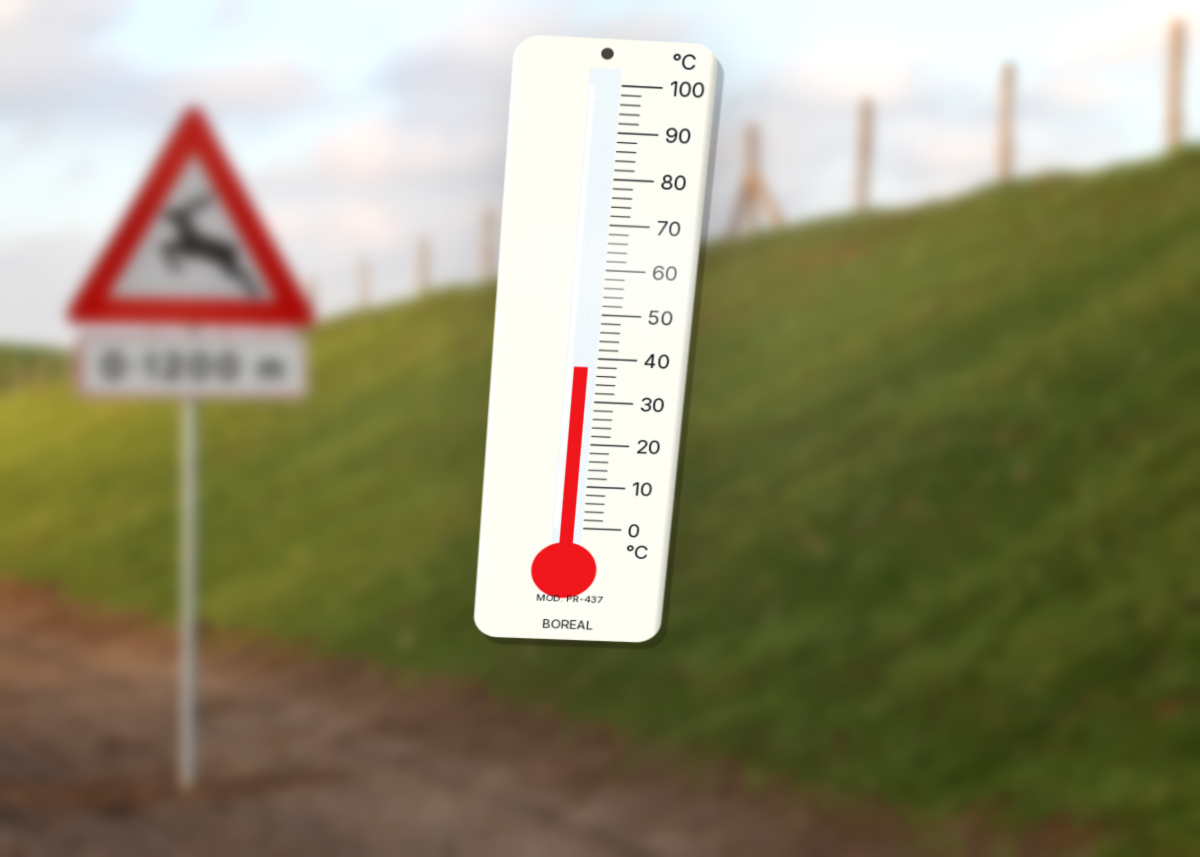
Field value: 38 °C
